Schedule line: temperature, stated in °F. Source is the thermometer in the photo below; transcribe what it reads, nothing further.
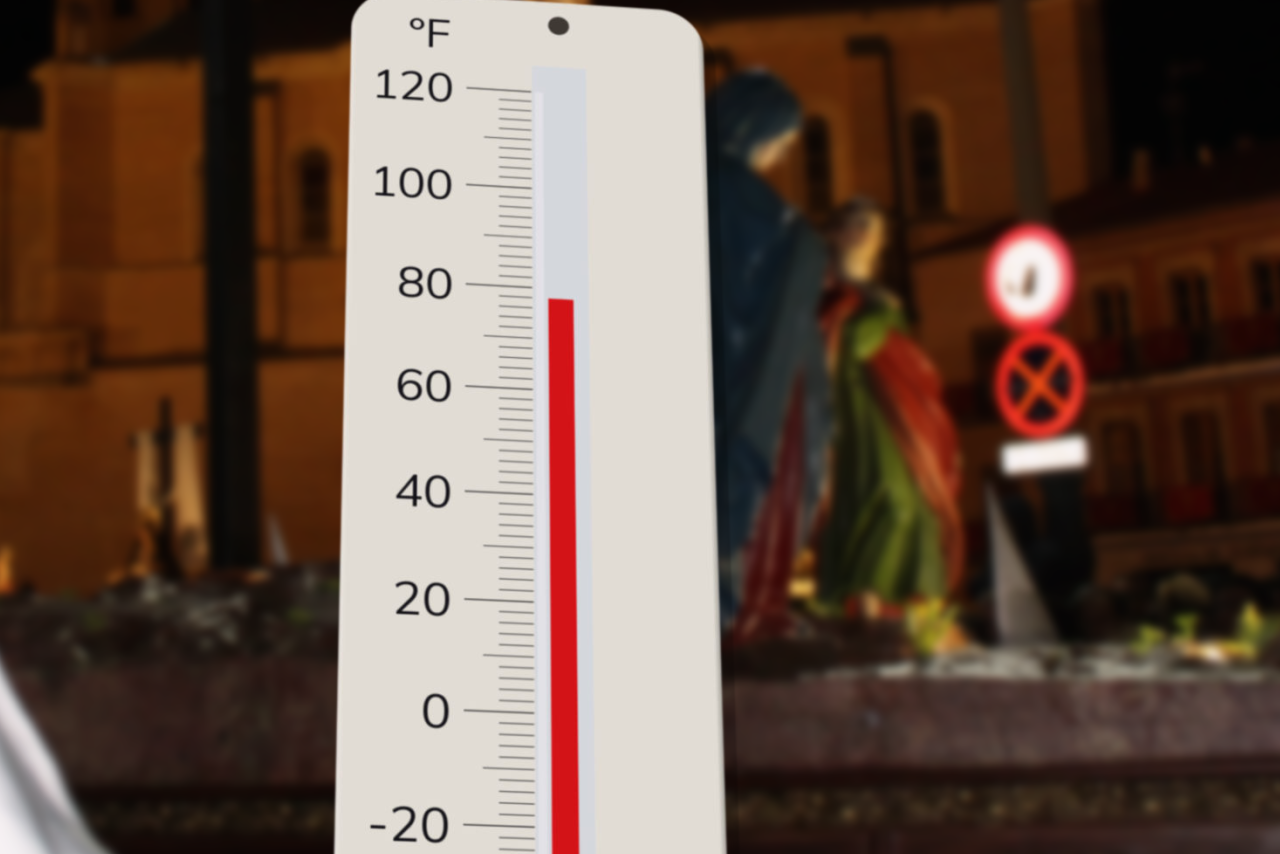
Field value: 78 °F
